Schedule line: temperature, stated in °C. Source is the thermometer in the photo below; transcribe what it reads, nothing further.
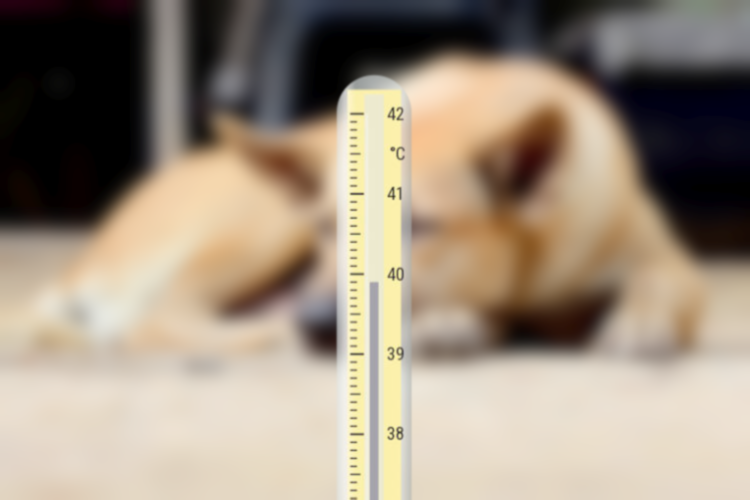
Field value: 39.9 °C
